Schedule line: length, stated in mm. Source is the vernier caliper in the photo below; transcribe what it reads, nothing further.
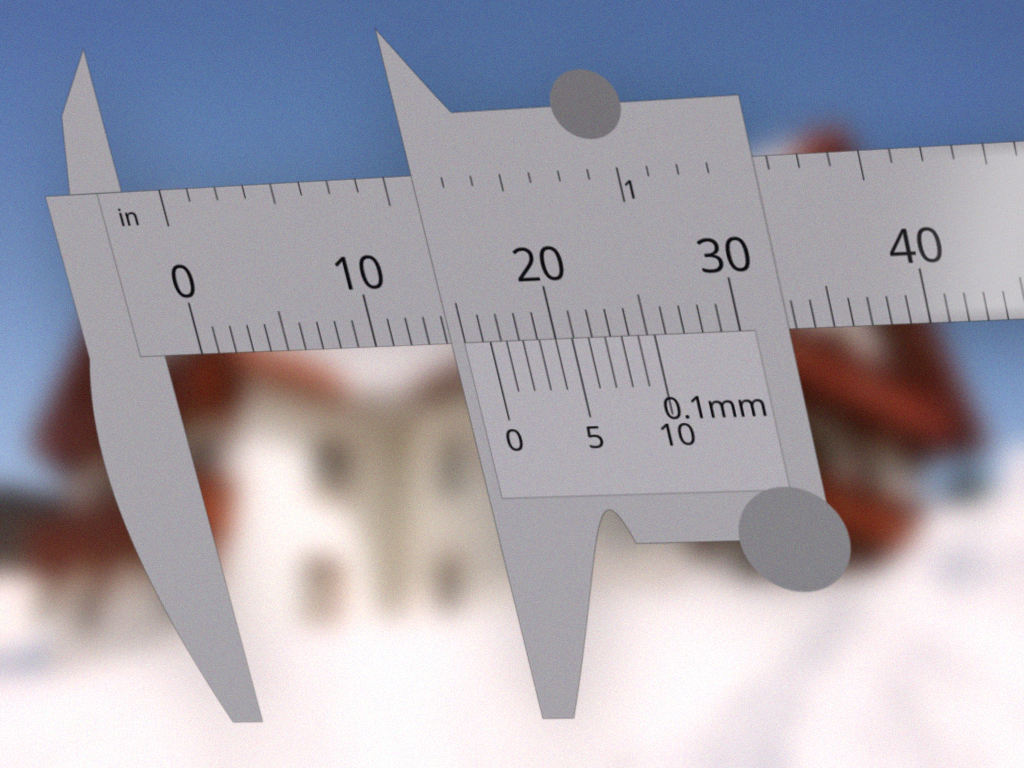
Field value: 16.4 mm
